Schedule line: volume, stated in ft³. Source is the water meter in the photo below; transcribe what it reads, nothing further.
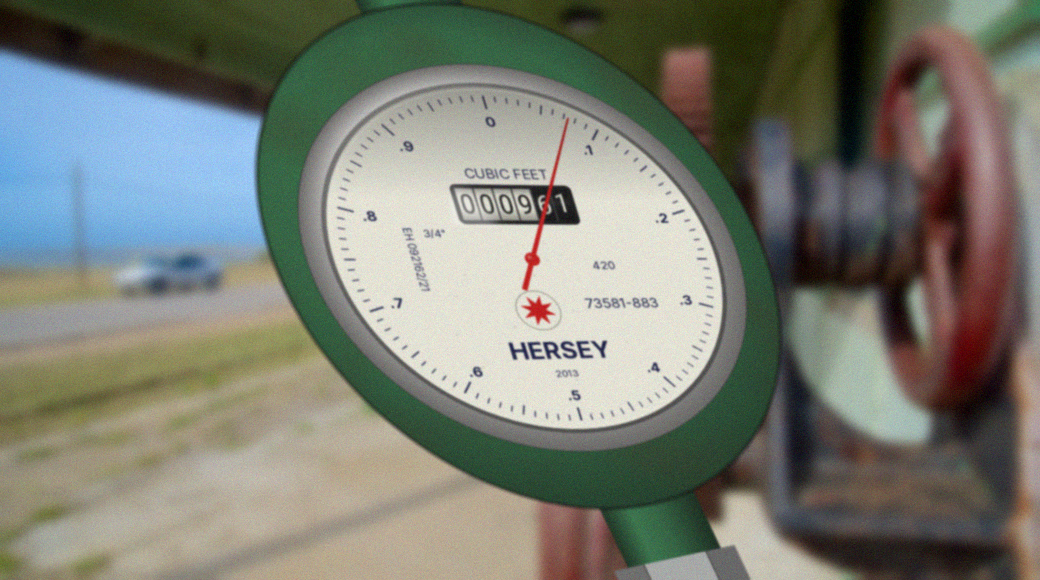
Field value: 961.07 ft³
